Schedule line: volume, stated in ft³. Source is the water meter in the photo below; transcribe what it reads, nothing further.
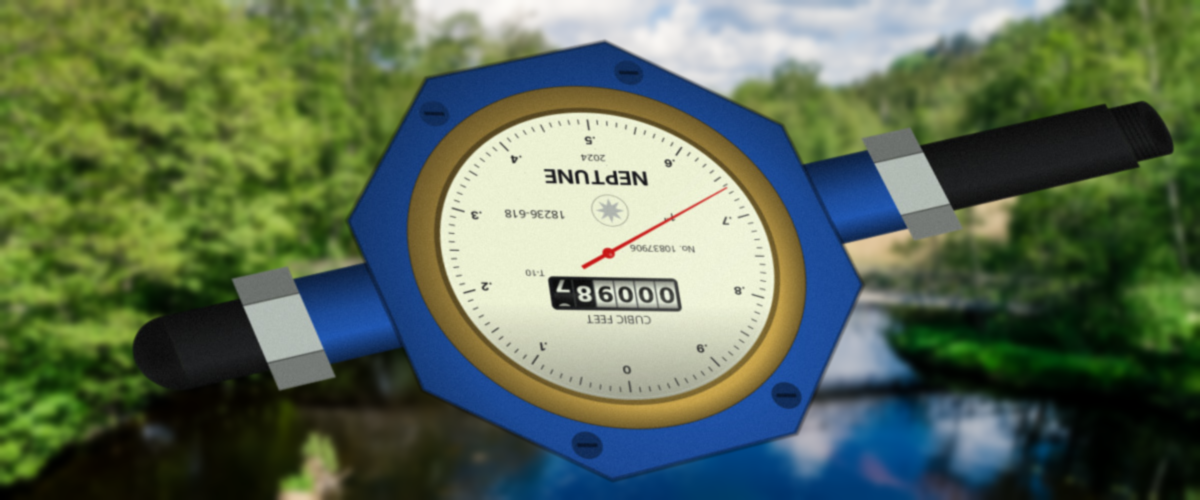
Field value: 986.66 ft³
